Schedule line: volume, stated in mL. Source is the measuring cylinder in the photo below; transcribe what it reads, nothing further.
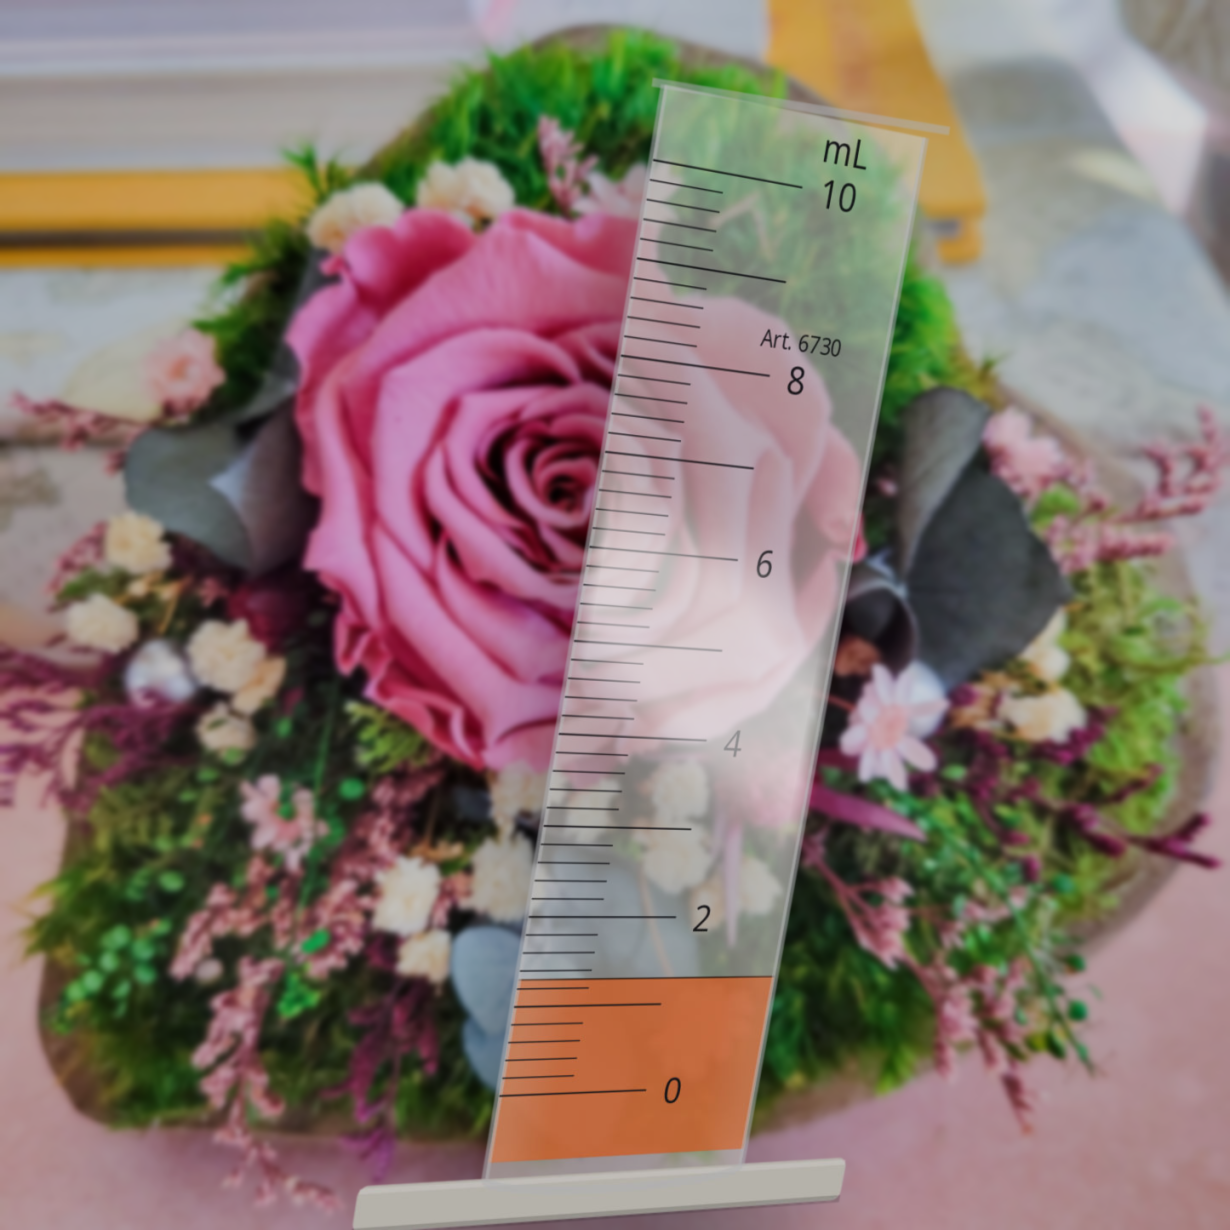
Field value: 1.3 mL
